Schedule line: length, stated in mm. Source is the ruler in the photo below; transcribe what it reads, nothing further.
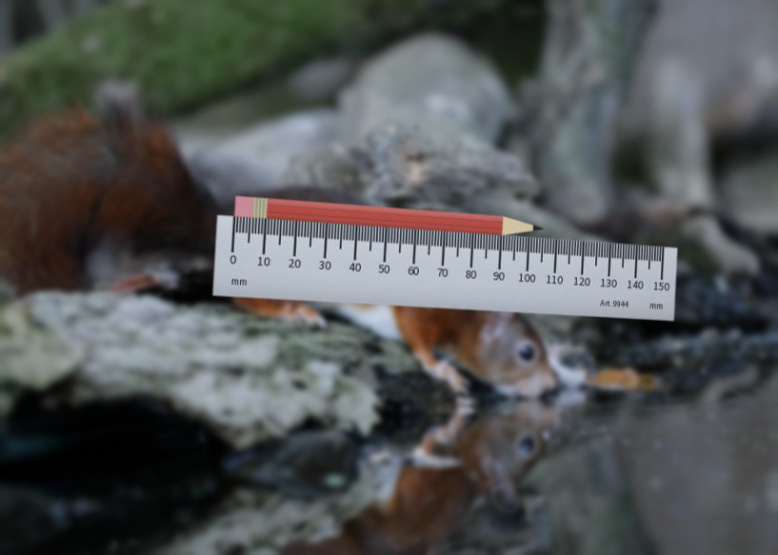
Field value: 105 mm
